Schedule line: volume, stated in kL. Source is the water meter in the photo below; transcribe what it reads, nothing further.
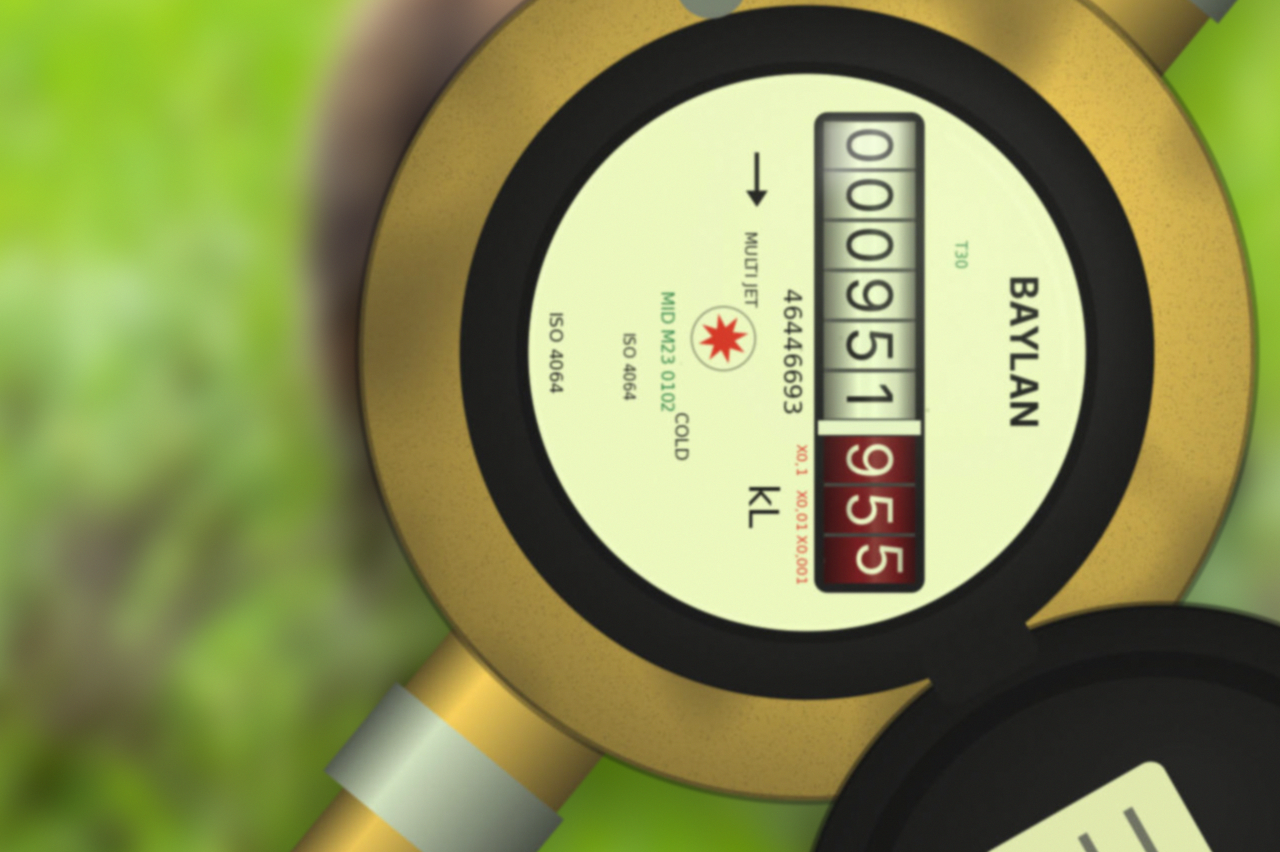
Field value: 951.955 kL
